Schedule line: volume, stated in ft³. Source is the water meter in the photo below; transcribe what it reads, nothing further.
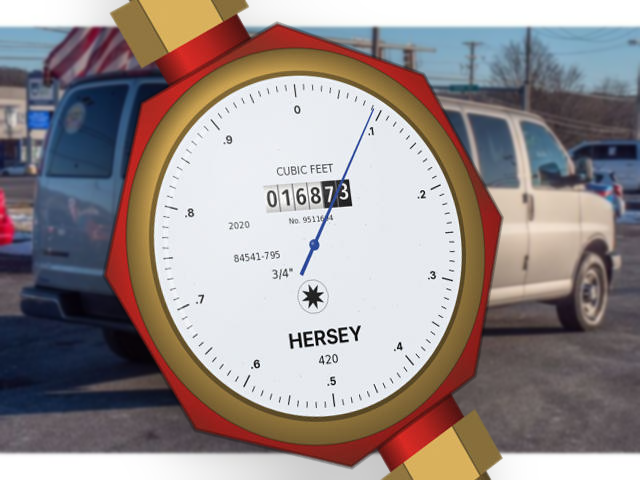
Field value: 16873.09 ft³
